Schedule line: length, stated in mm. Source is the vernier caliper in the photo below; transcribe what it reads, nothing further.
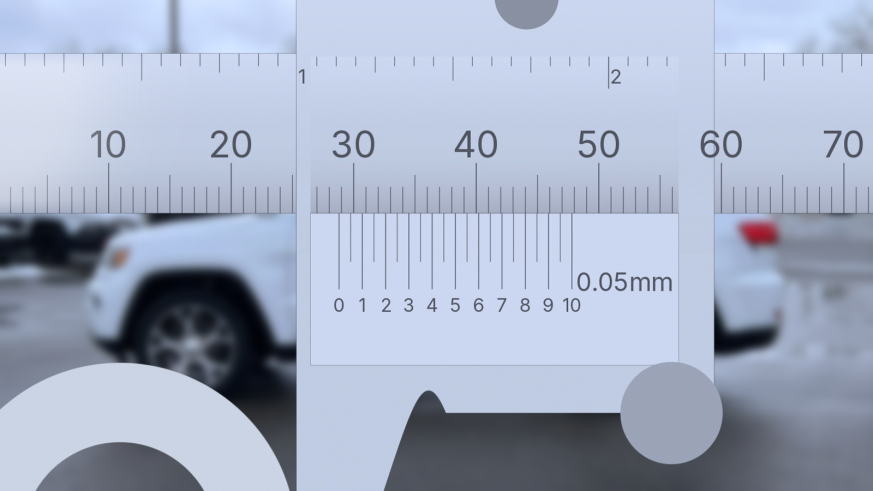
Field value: 28.8 mm
